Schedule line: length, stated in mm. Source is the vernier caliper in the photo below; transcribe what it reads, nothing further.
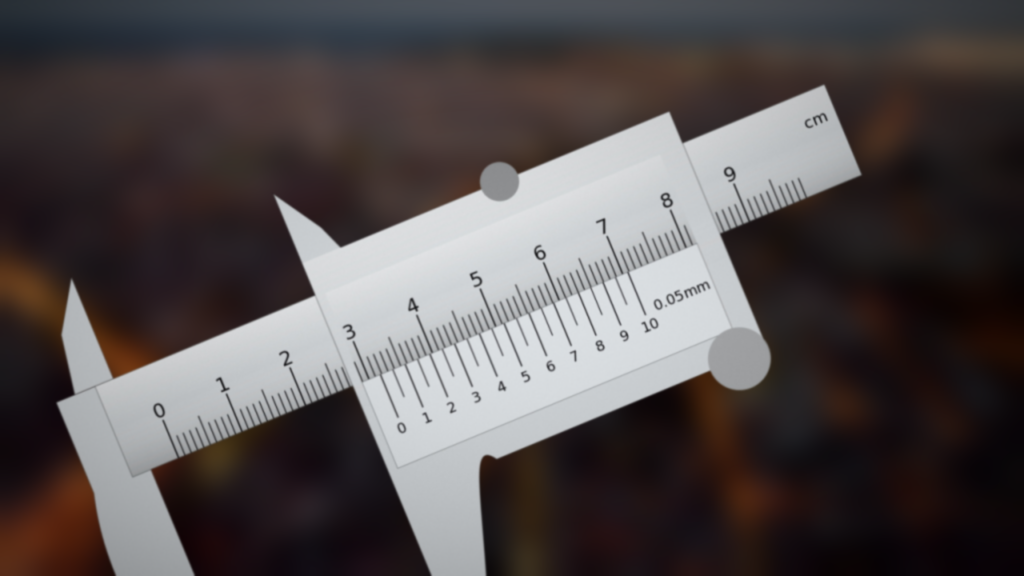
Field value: 31.8 mm
